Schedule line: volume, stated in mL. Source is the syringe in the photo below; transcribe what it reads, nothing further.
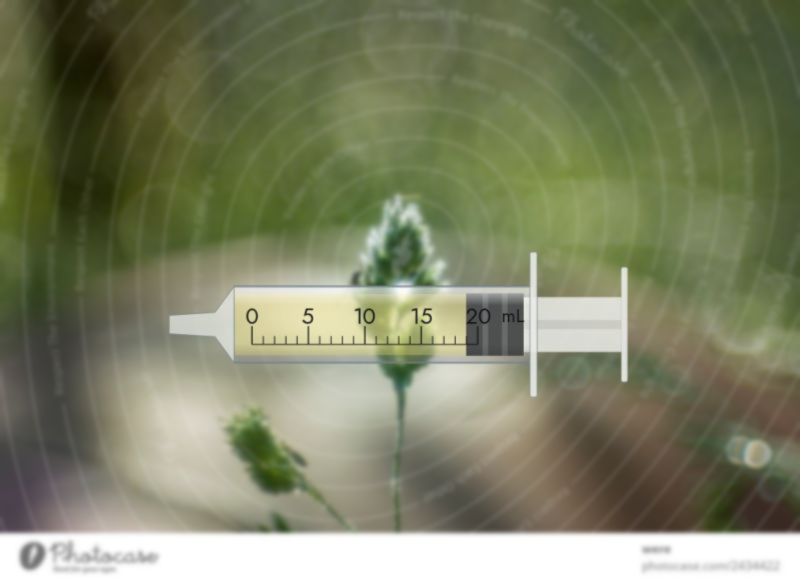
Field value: 19 mL
